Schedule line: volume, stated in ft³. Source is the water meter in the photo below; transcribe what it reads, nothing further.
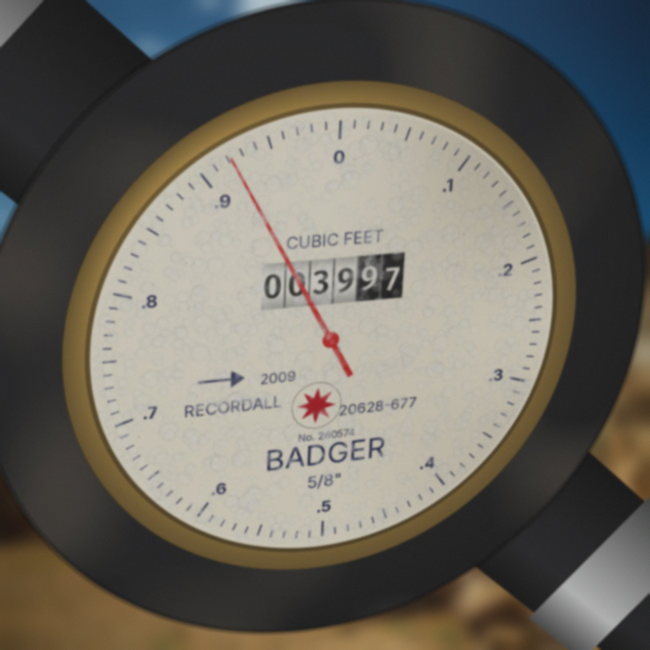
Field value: 3996.92 ft³
